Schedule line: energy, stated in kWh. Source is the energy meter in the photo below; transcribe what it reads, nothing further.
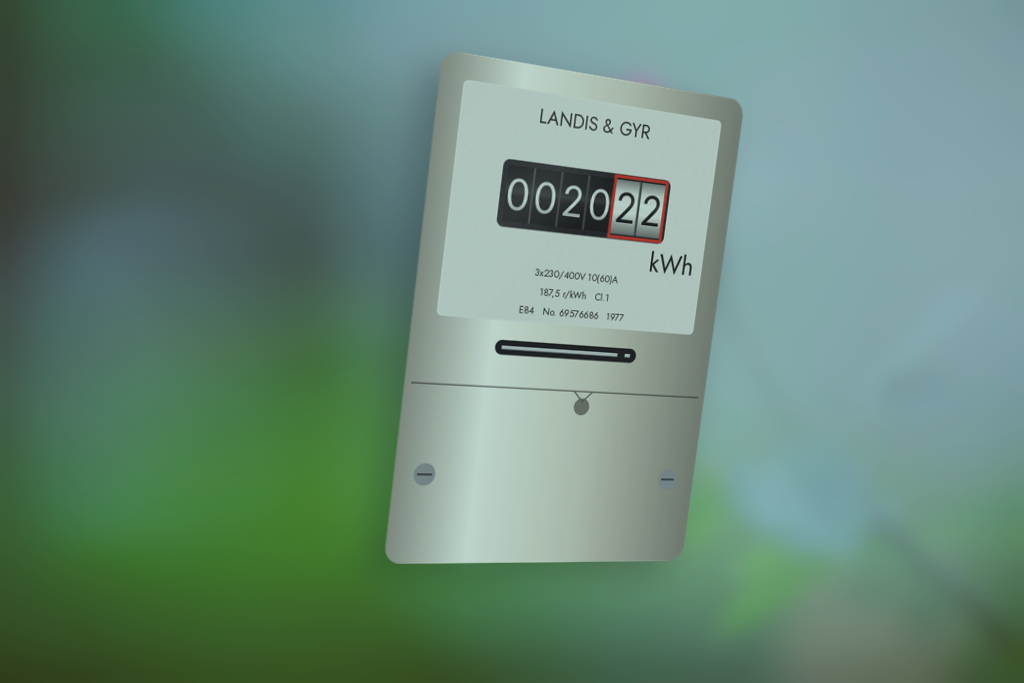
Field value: 20.22 kWh
